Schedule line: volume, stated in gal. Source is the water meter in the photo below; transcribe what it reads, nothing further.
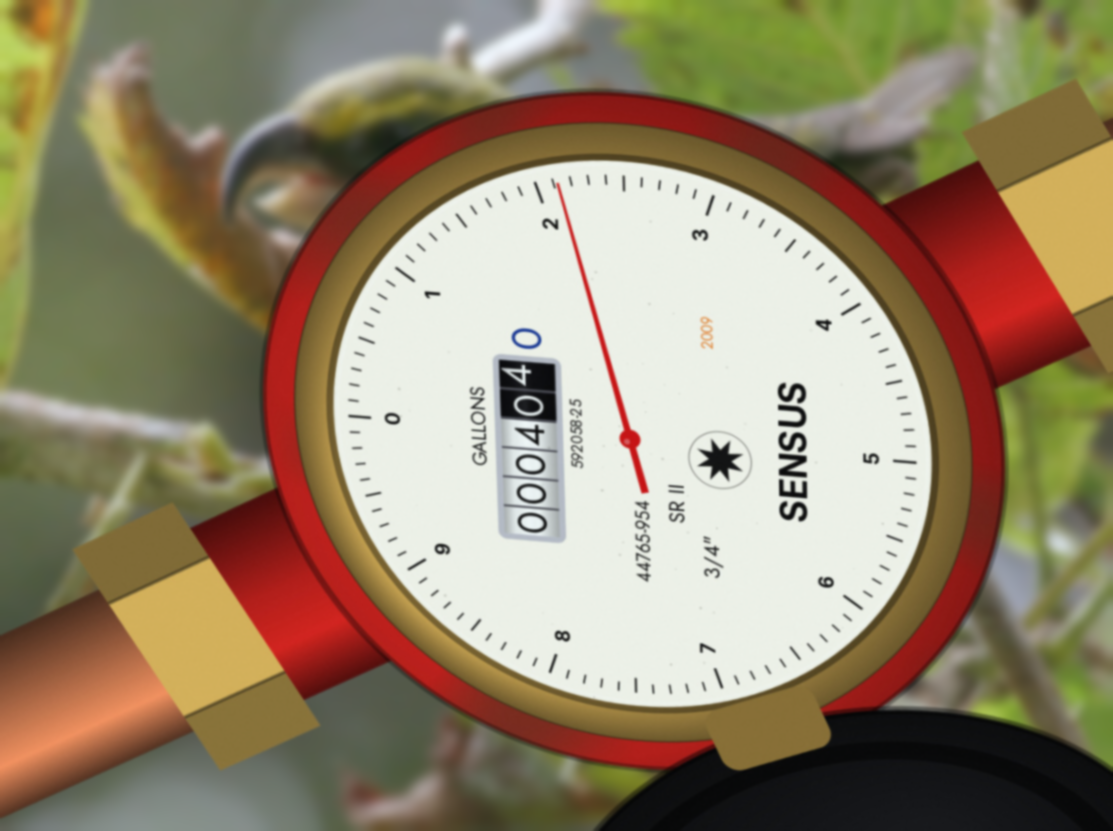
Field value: 4042.1 gal
